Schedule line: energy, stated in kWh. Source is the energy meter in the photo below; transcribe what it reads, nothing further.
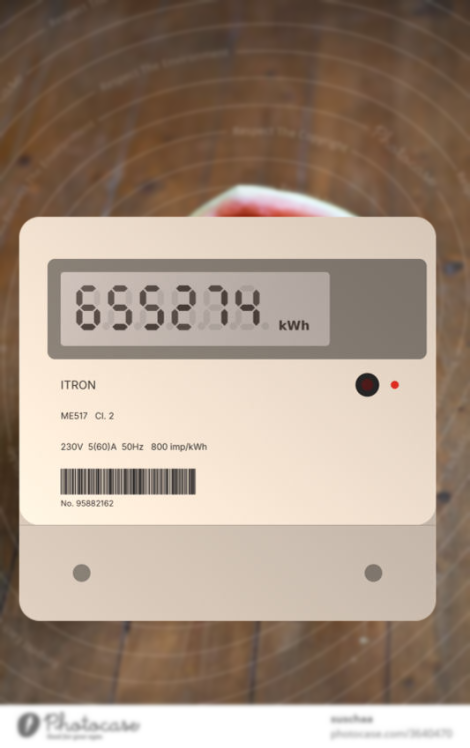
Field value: 655274 kWh
